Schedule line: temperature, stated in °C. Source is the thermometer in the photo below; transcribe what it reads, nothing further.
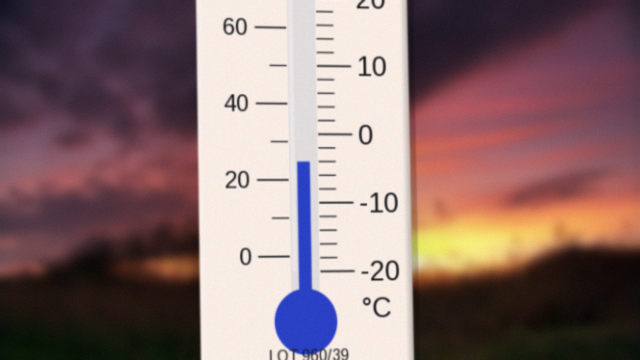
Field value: -4 °C
